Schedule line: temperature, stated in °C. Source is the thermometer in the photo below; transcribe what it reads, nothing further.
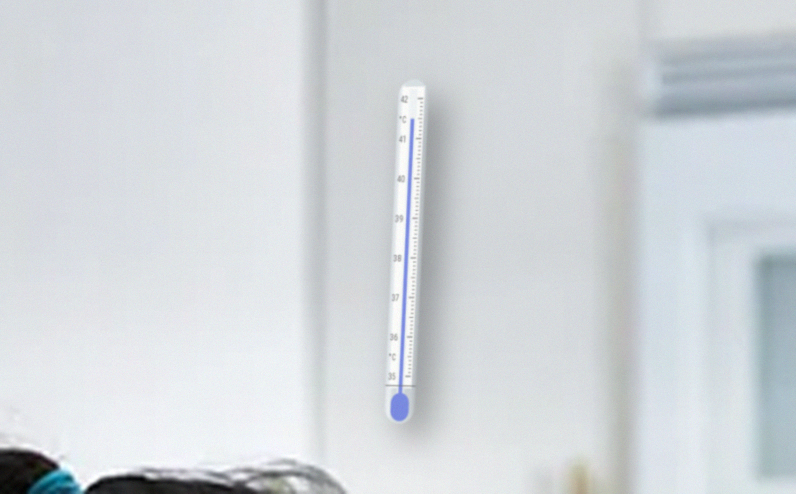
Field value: 41.5 °C
